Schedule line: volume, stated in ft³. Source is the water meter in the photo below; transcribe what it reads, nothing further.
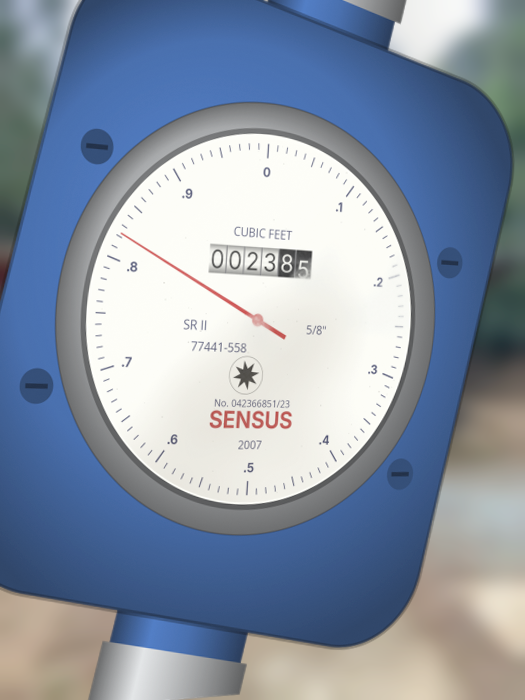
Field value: 2384.82 ft³
